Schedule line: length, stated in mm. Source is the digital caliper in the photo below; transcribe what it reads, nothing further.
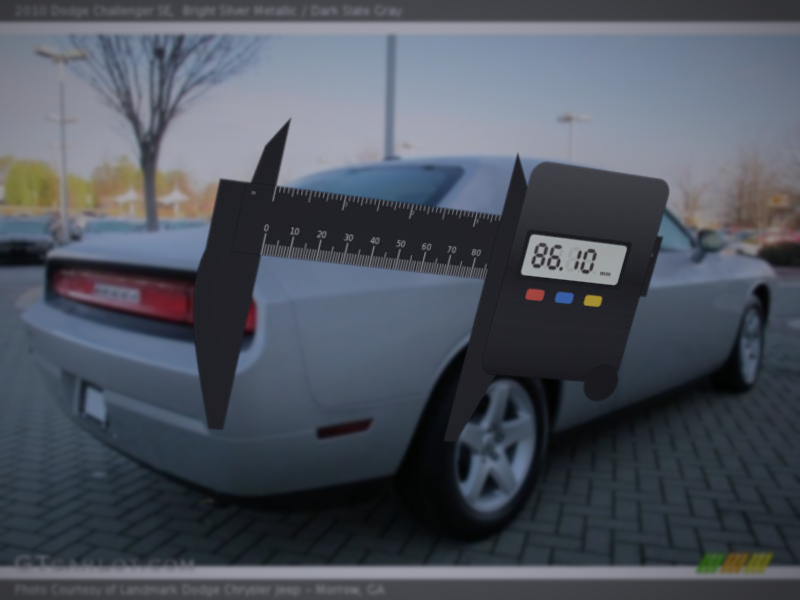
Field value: 86.10 mm
